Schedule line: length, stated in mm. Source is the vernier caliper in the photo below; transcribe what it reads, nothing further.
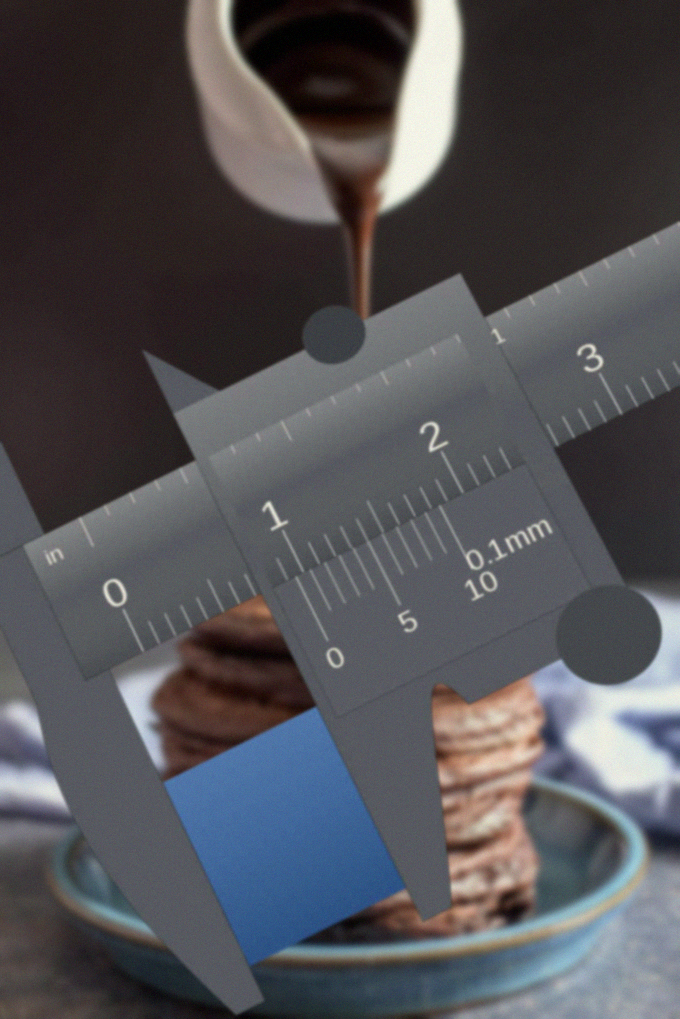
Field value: 9.5 mm
